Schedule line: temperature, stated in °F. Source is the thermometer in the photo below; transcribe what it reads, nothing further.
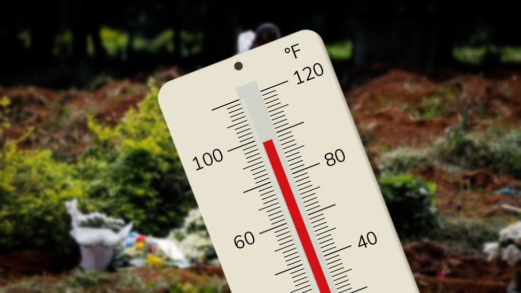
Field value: 98 °F
